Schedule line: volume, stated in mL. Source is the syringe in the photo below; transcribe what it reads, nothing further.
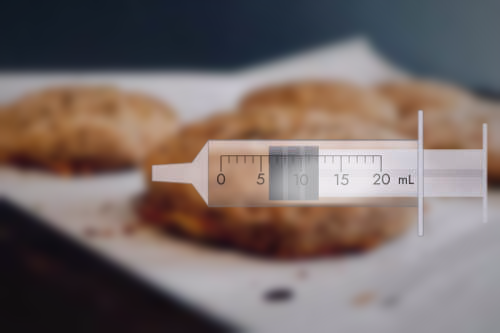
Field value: 6 mL
